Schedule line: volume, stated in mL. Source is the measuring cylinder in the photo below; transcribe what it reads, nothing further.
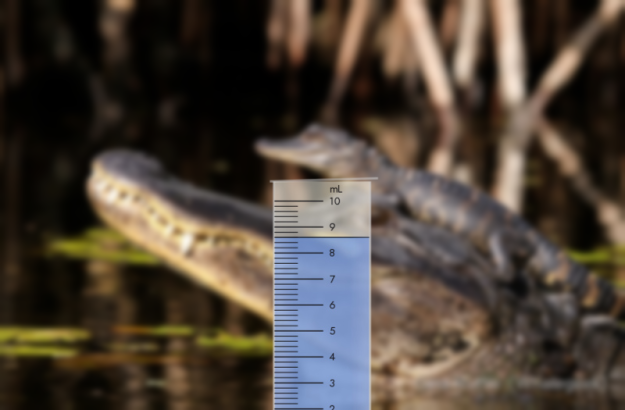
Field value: 8.6 mL
